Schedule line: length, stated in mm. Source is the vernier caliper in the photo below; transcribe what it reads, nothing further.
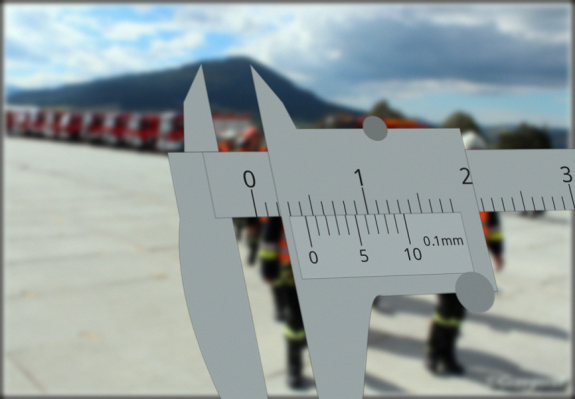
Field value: 4.3 mm
